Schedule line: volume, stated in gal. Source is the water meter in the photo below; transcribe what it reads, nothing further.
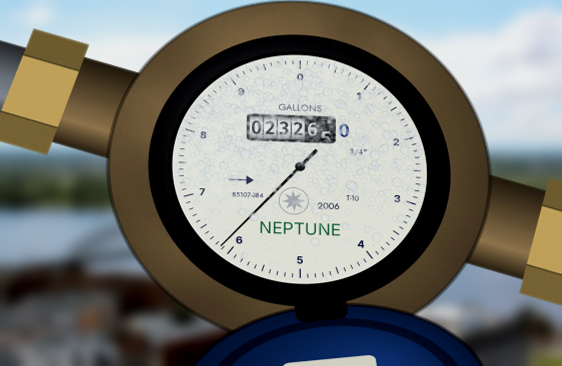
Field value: 232646.1 gal
